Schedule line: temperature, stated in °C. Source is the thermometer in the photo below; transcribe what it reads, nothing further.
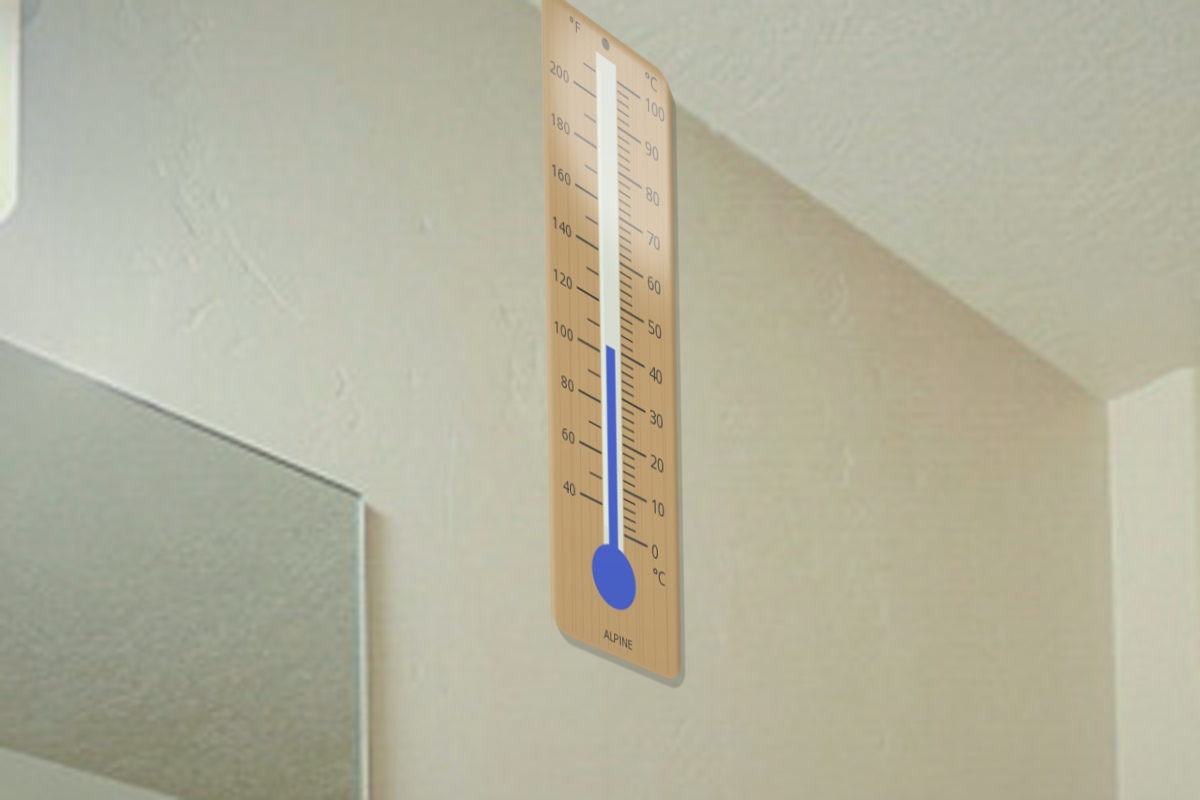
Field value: 40 °C
